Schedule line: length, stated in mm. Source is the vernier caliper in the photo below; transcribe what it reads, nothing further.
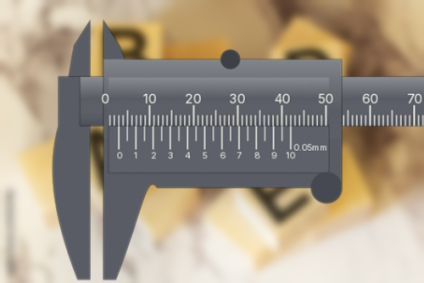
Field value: 3.0 mm
